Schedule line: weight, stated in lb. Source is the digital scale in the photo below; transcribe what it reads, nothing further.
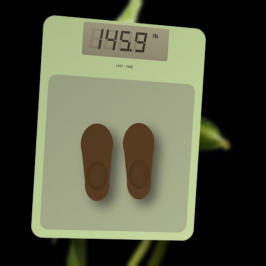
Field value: 145.9 lb
